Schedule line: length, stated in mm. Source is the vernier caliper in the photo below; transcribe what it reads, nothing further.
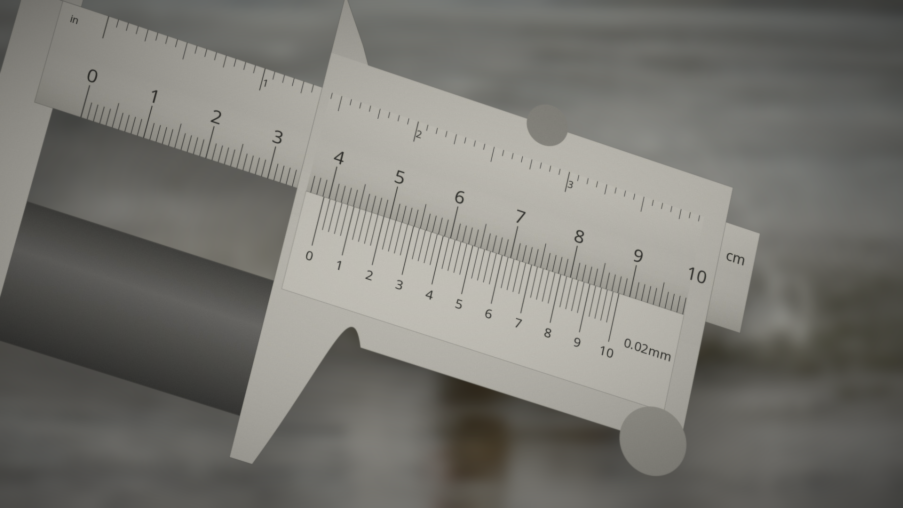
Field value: 39.2 mm
